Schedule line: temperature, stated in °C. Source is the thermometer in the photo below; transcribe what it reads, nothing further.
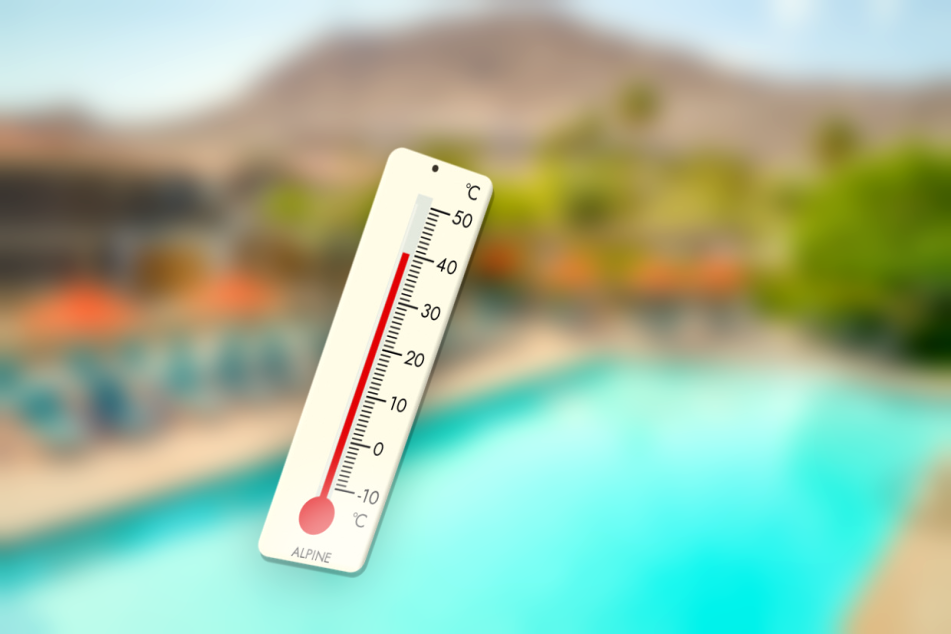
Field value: 40 °C
